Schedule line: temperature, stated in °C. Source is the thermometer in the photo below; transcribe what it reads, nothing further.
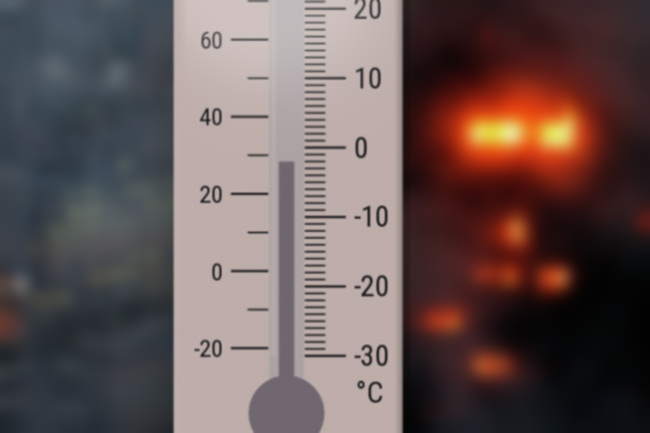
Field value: -2 °C
